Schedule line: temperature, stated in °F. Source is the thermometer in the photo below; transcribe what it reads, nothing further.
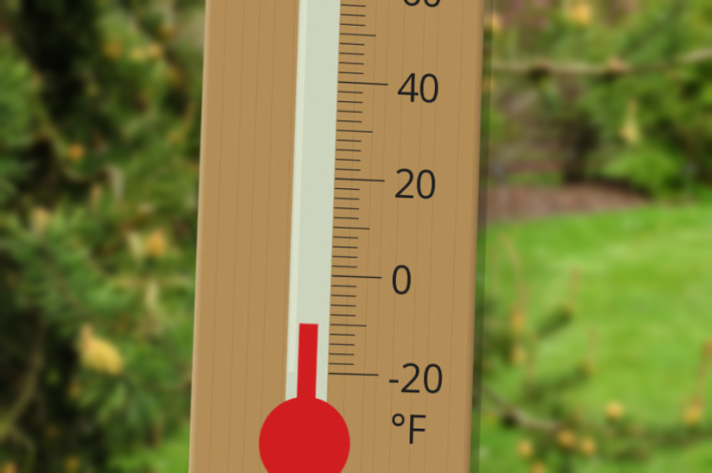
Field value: -10 °F
